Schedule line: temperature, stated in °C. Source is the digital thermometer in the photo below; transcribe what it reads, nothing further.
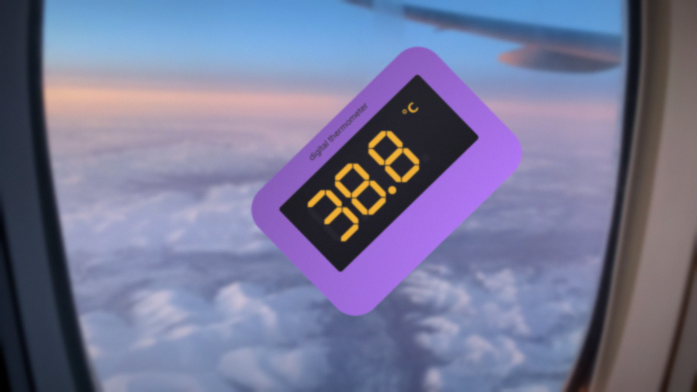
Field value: 38.8 °C
